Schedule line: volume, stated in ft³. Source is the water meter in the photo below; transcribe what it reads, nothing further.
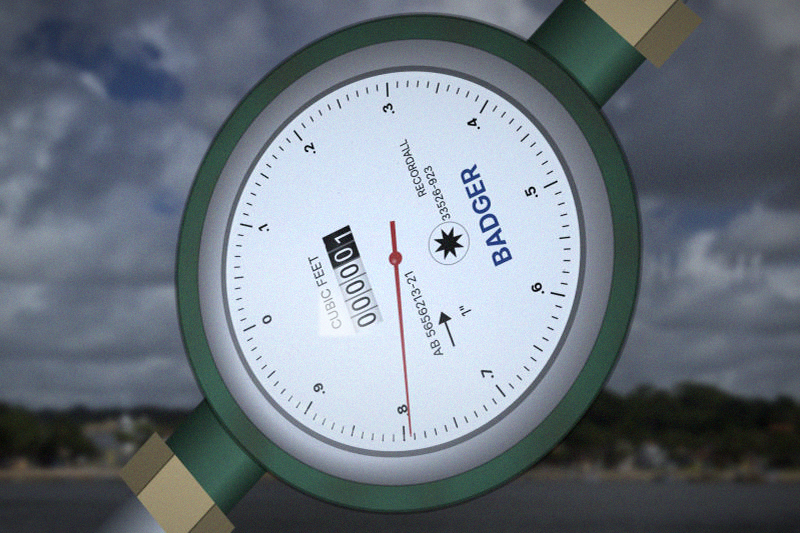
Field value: 0.79 ft³
